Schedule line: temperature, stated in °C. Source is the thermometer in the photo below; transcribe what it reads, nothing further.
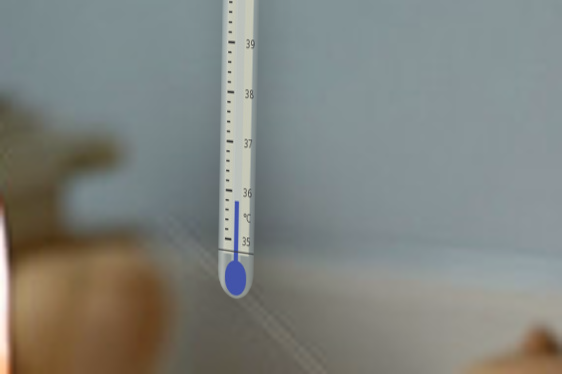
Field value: 35.8 °C
